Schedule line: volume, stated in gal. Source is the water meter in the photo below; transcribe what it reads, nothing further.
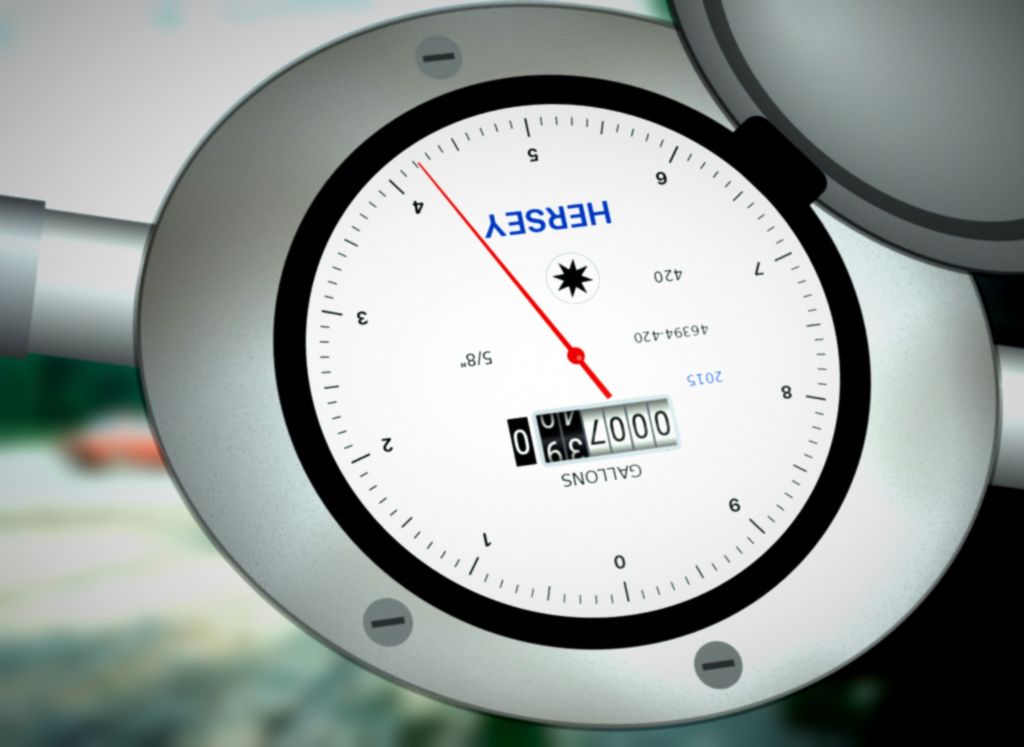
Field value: 7394.2 gal
